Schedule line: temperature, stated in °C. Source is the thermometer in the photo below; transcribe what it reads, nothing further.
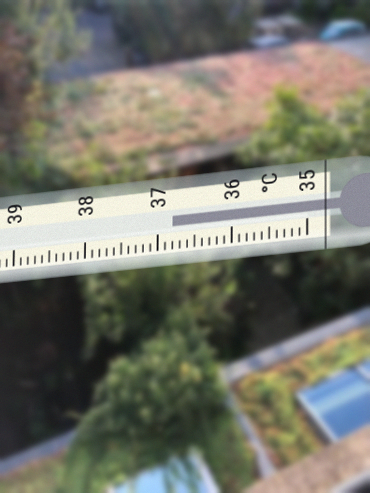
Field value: 36.8 °C
